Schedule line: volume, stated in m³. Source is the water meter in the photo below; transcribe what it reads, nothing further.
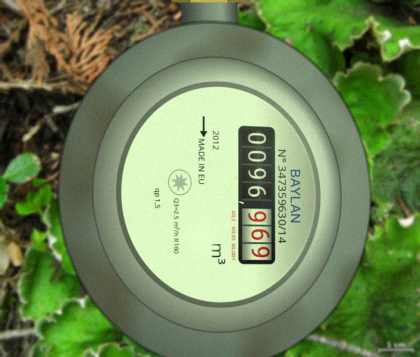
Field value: 96.969 m³
